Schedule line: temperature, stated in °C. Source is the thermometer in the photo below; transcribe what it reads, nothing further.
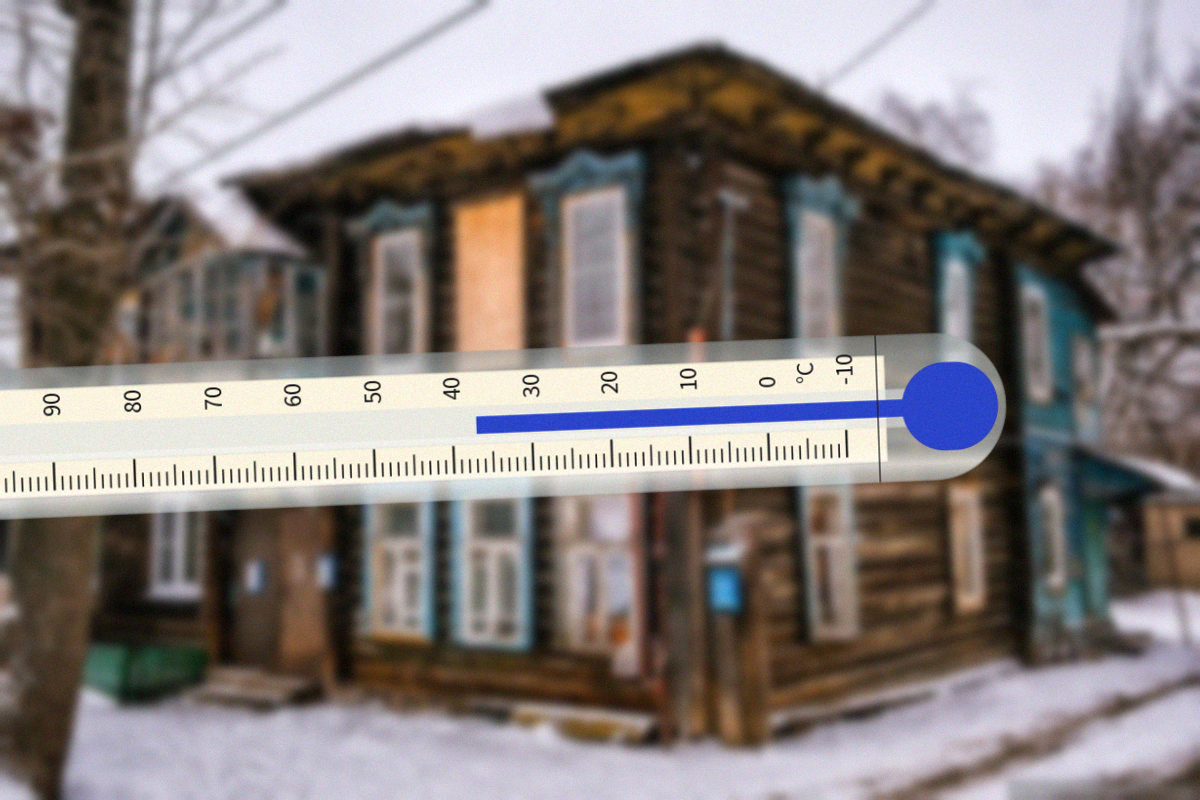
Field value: 37 °C
